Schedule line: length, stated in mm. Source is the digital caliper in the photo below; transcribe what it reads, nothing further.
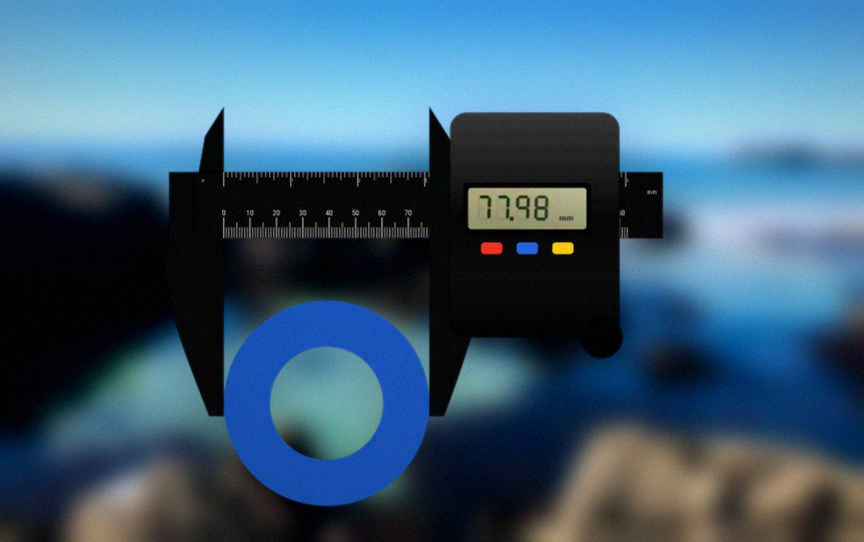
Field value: 77.98 mm
